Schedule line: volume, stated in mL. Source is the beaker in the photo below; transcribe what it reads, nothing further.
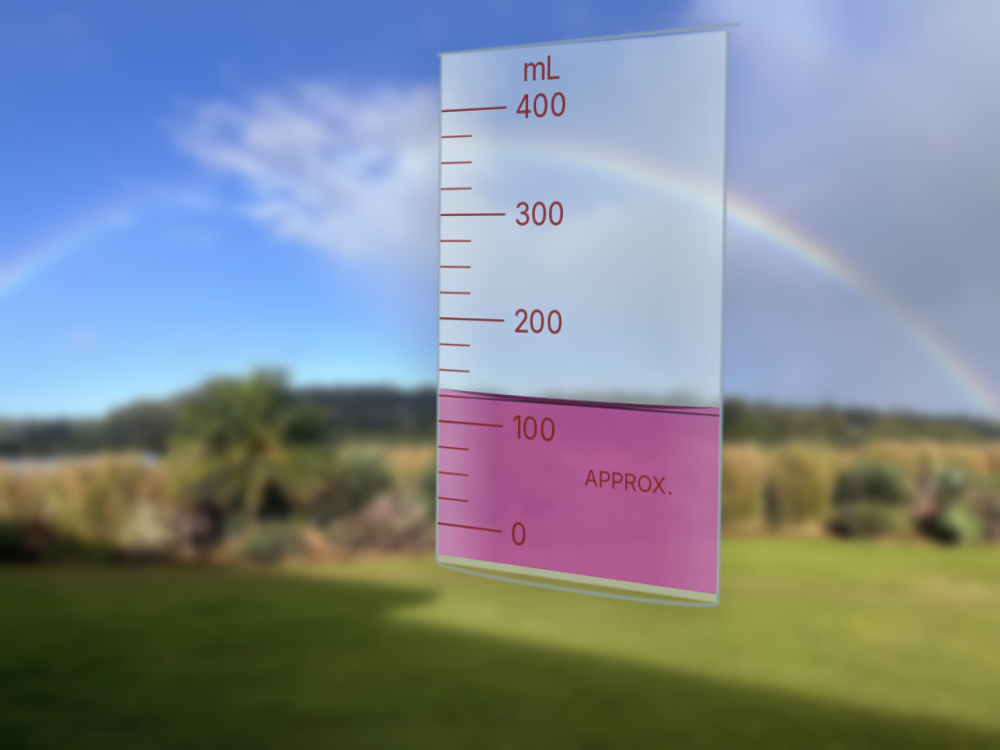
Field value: 125 mL
